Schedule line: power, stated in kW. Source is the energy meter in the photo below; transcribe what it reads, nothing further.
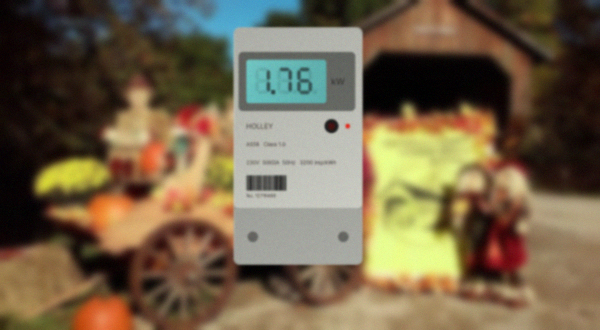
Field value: 1.76 kW
